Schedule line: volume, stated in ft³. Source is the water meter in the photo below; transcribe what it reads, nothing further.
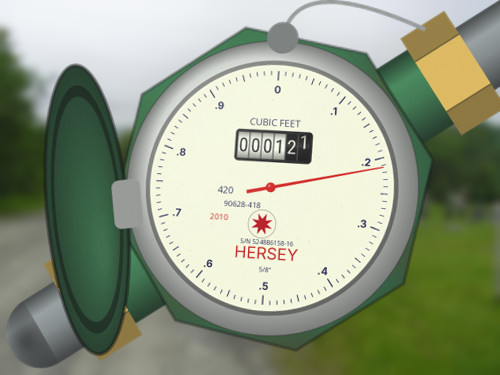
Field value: 121.21 ft³
